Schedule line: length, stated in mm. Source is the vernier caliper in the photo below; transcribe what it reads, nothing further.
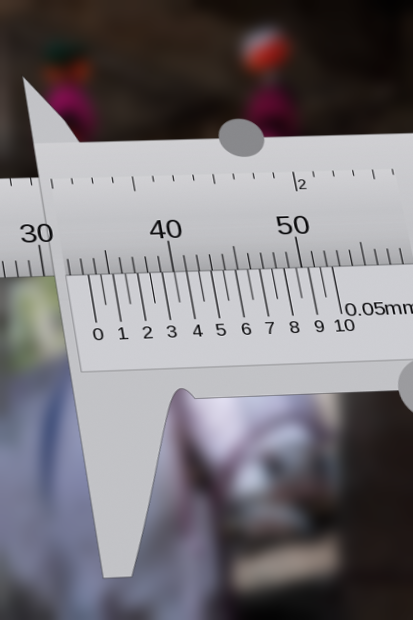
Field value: 33.4 mm
